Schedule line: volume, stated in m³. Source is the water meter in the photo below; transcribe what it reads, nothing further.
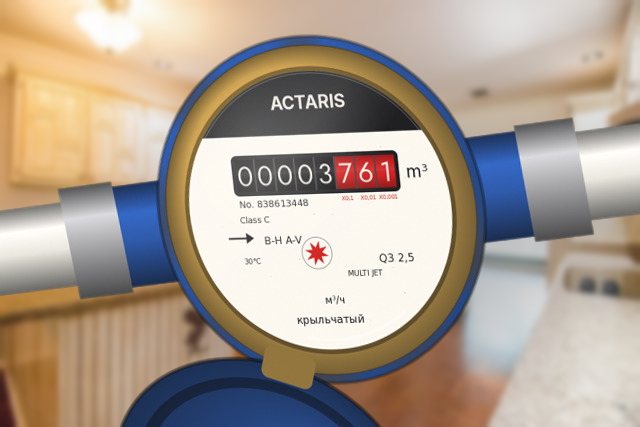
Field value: 3.761 m³
